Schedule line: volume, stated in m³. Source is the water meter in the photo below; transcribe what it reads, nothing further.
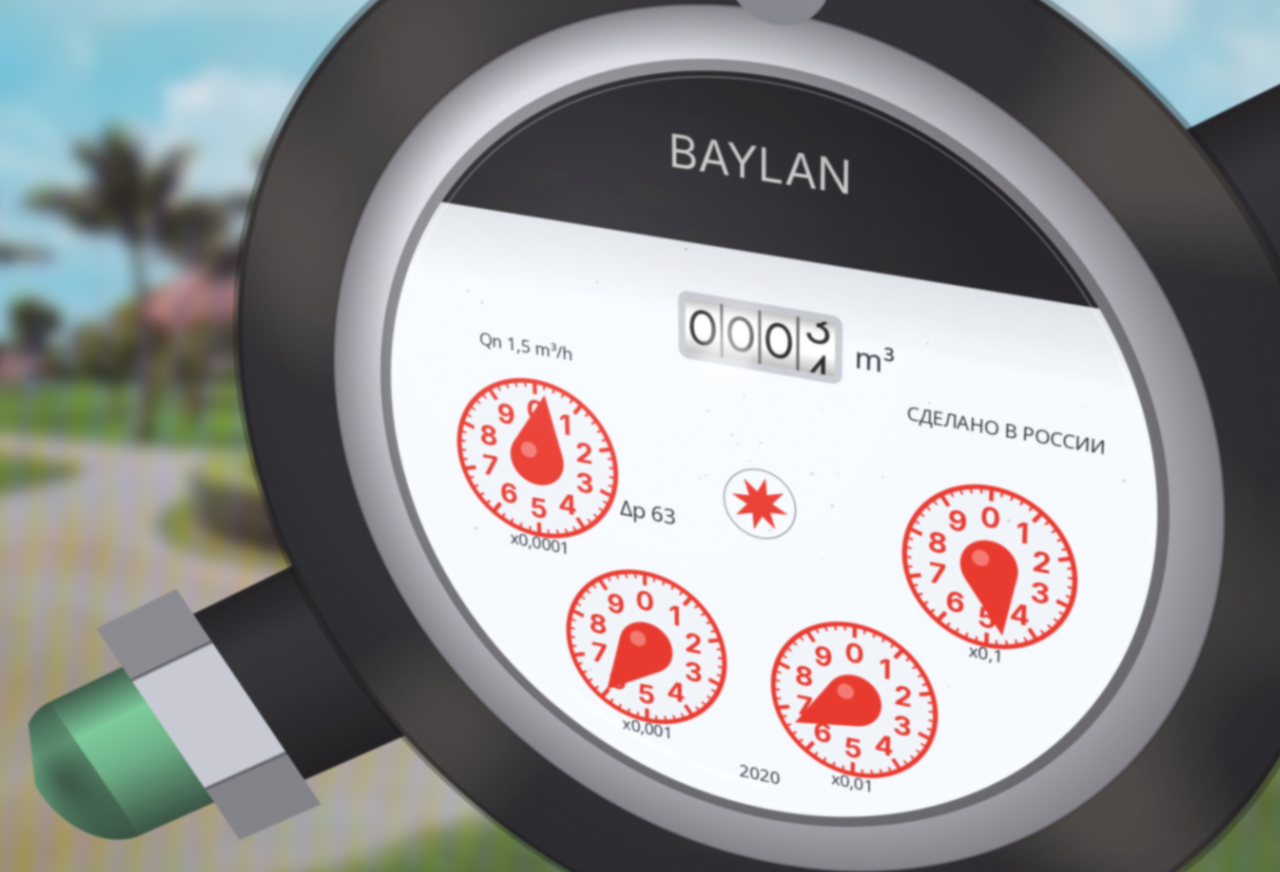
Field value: 3.4660 m³
